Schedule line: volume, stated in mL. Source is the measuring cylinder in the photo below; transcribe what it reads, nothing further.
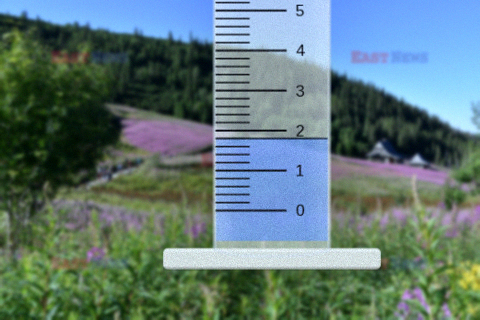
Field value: 1.8 mL
